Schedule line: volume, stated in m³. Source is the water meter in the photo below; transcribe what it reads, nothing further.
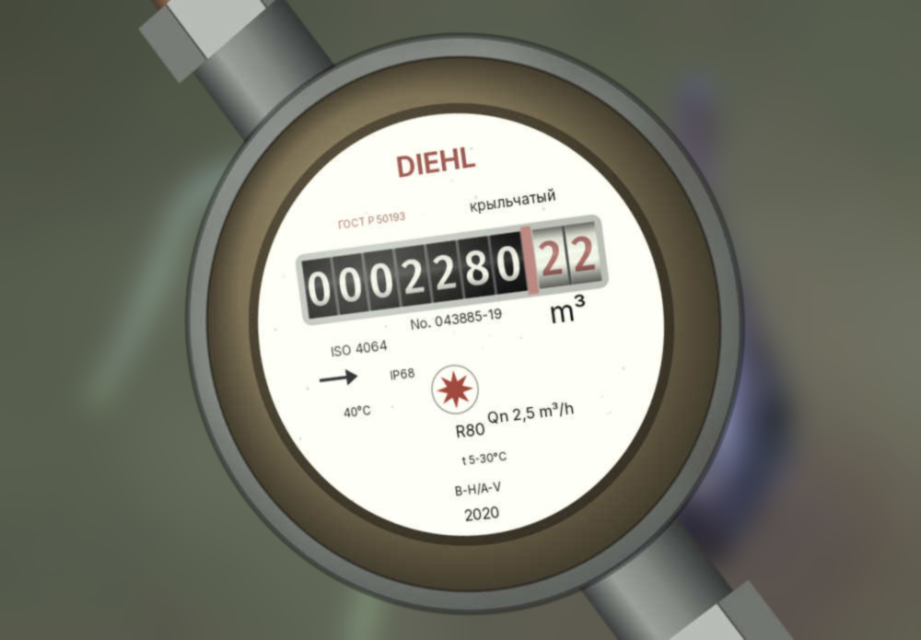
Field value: 2280.22 m³
